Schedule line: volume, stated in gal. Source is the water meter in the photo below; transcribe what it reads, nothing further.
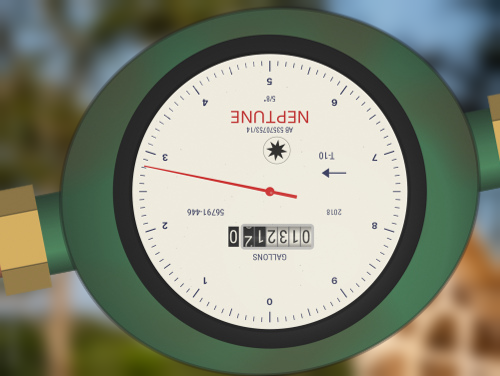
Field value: 132122.8 gal
